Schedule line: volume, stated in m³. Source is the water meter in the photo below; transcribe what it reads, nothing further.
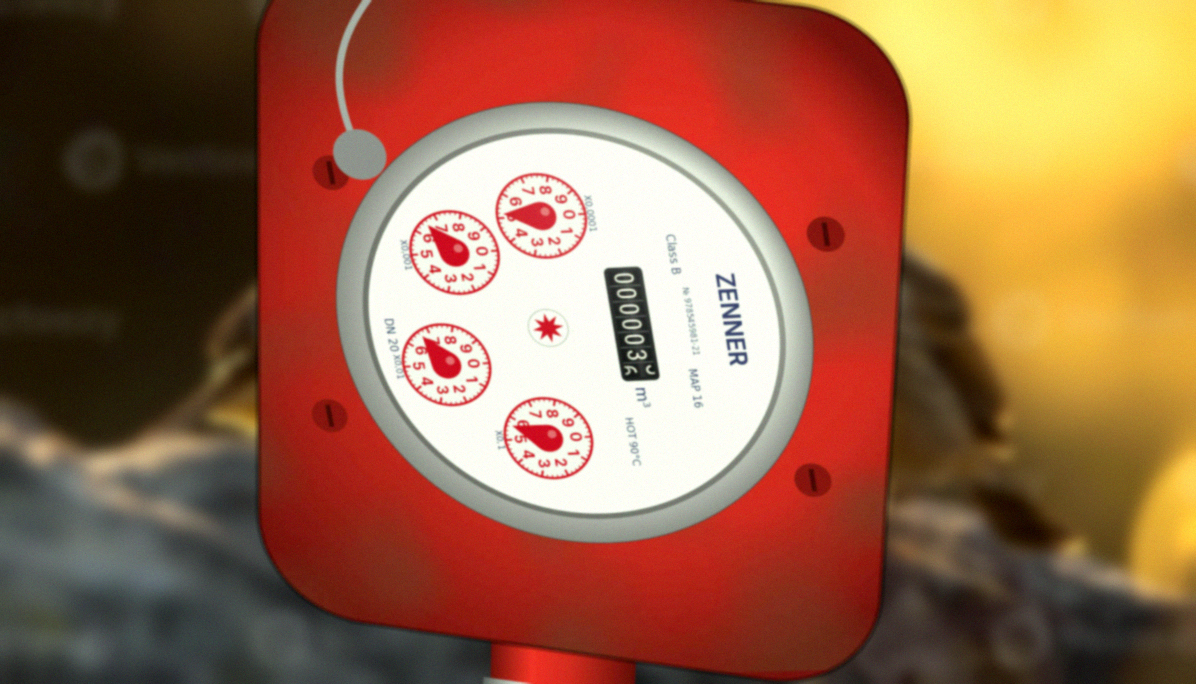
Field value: 35.5665 m³
